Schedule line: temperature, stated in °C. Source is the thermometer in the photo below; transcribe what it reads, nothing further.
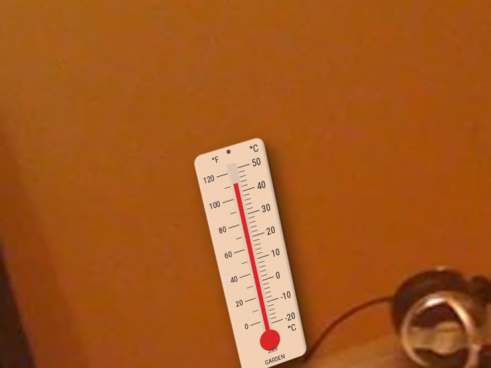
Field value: 44 °C
